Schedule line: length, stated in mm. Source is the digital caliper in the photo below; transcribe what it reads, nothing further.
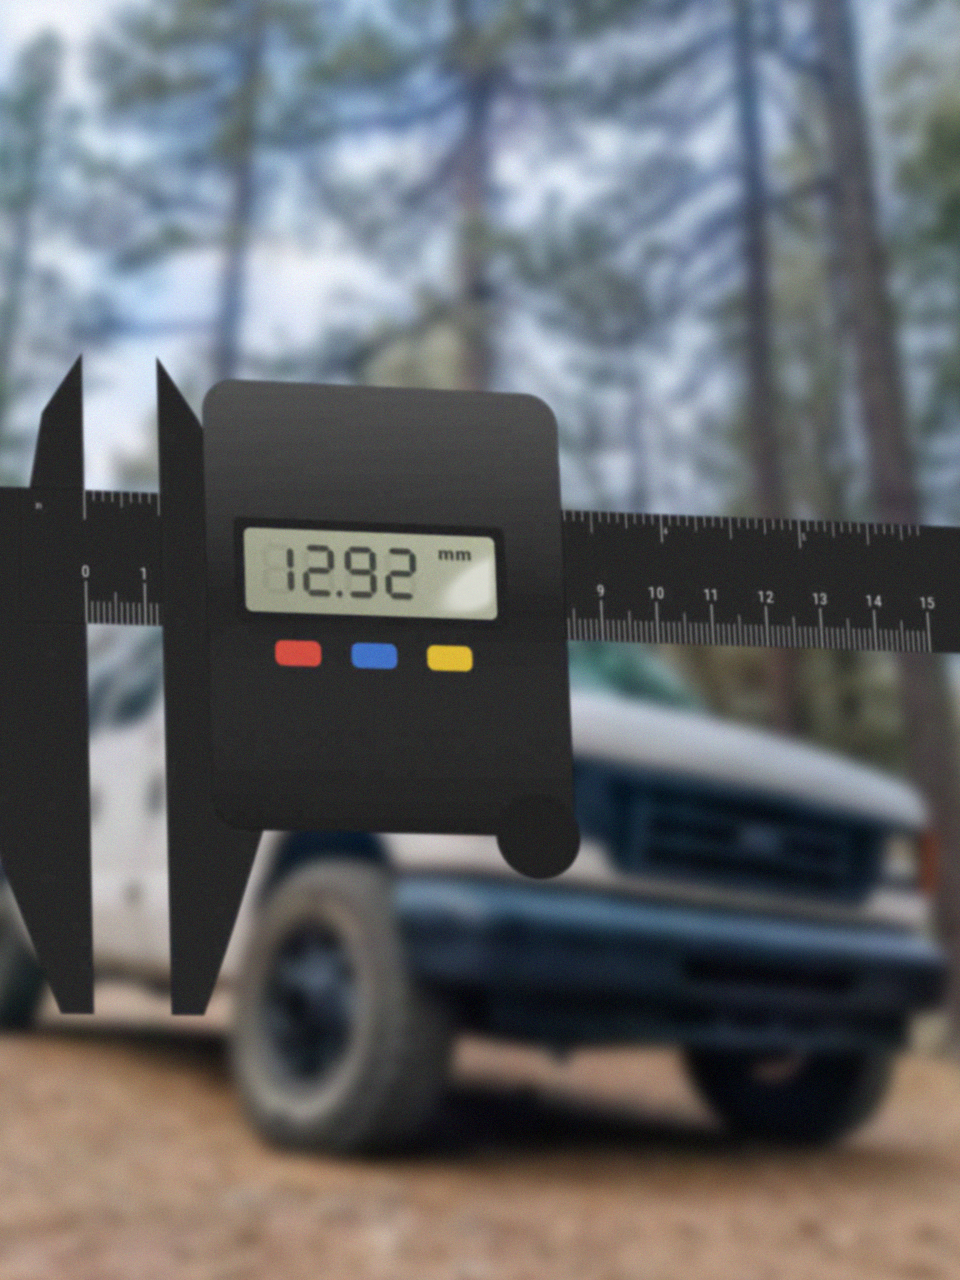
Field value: 12.92 mm
